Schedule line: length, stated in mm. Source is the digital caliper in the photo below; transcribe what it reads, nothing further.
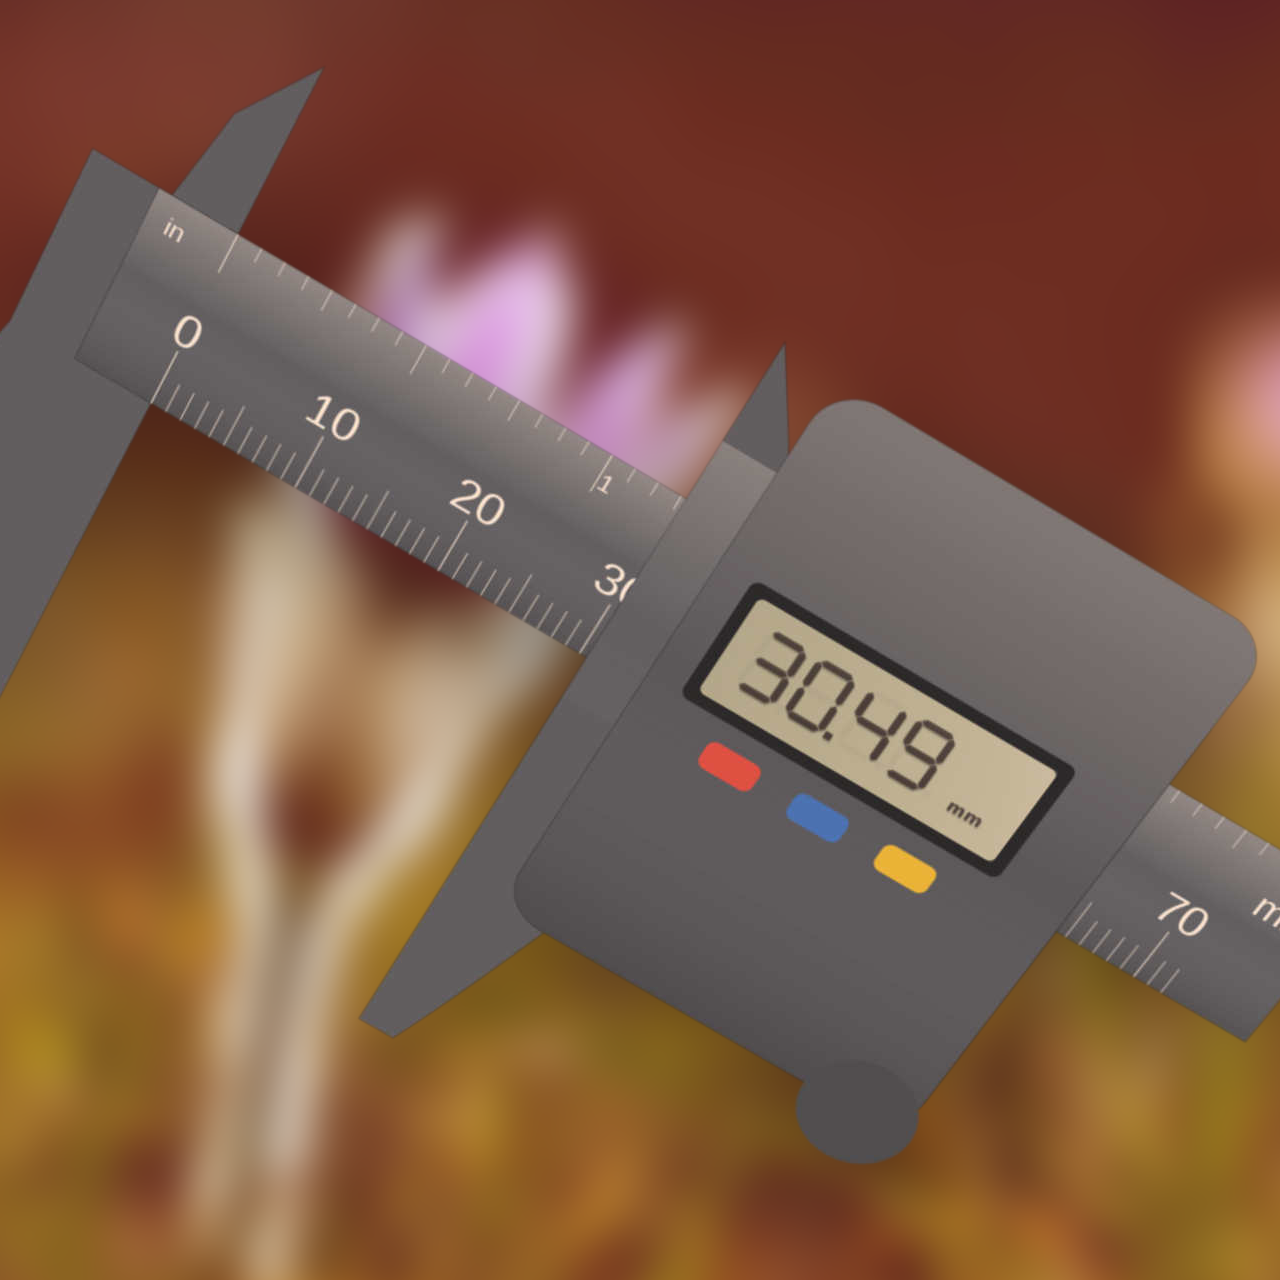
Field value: 30.49 mm
